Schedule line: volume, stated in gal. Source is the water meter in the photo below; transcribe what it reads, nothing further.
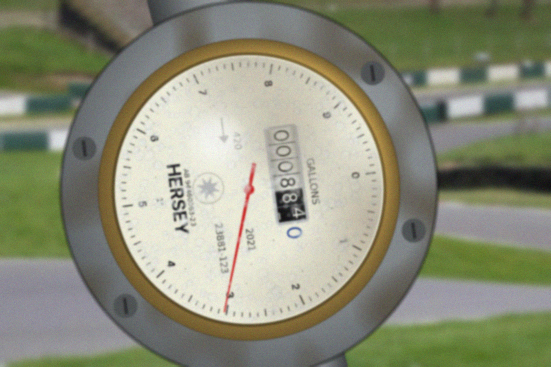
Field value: 8843.0 gal
